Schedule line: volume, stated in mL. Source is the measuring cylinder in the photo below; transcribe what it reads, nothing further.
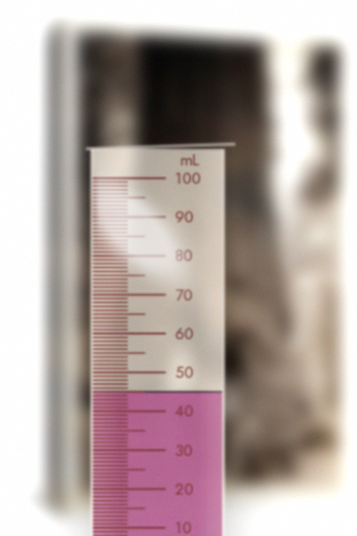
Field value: 45 mL
